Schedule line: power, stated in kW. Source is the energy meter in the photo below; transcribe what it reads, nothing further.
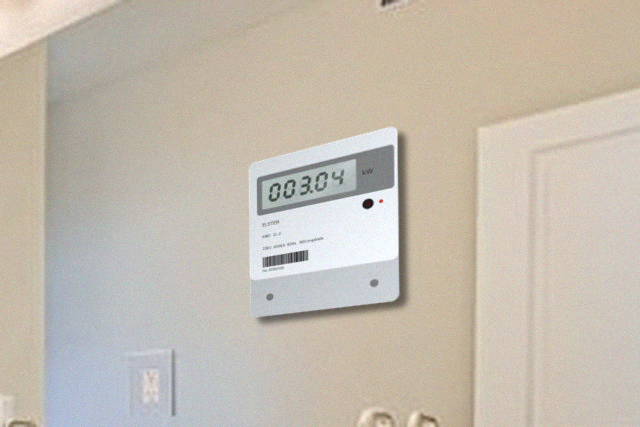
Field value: 3.04 kW
